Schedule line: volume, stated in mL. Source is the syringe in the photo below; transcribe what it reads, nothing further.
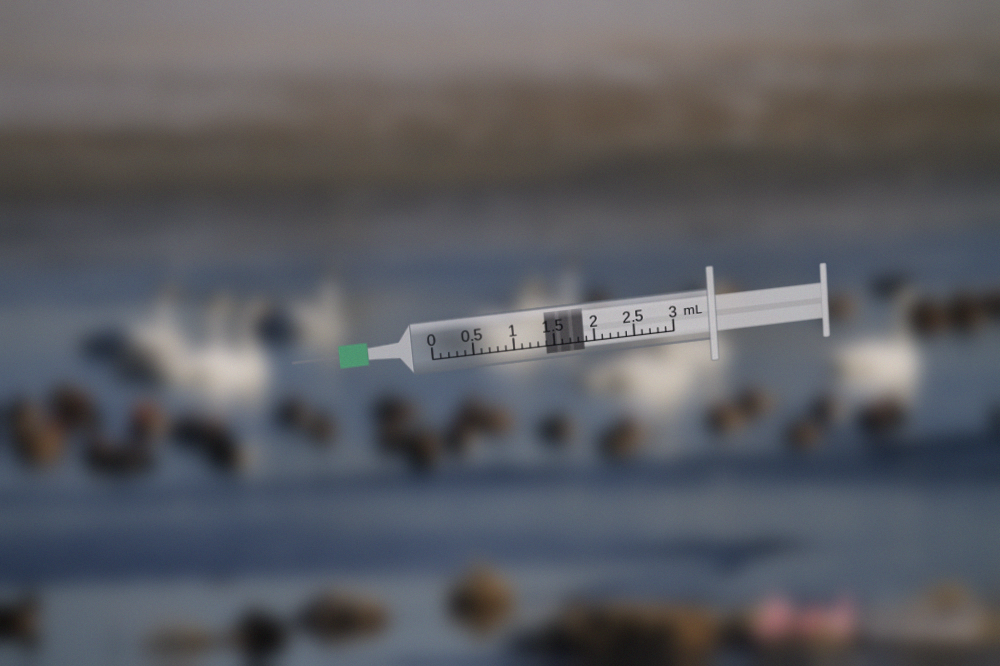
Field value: 1.4 mL
